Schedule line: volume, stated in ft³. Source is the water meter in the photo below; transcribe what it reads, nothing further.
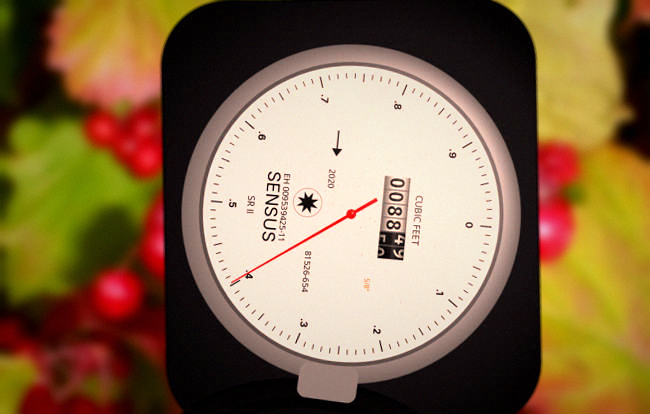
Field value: 8849.40 ft³
